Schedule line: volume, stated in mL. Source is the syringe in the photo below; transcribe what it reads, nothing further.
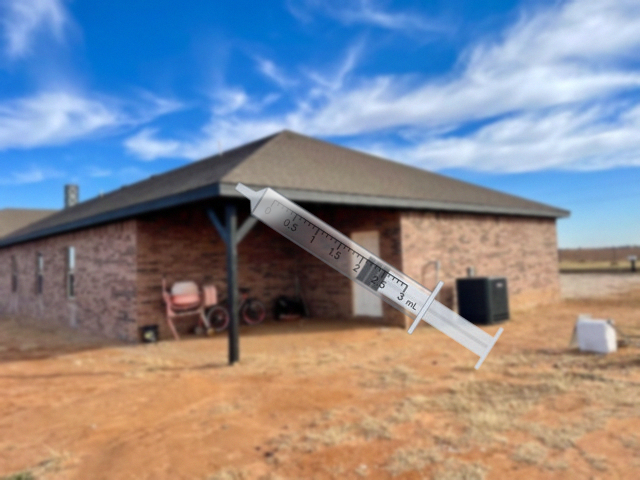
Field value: 2.1 mL
